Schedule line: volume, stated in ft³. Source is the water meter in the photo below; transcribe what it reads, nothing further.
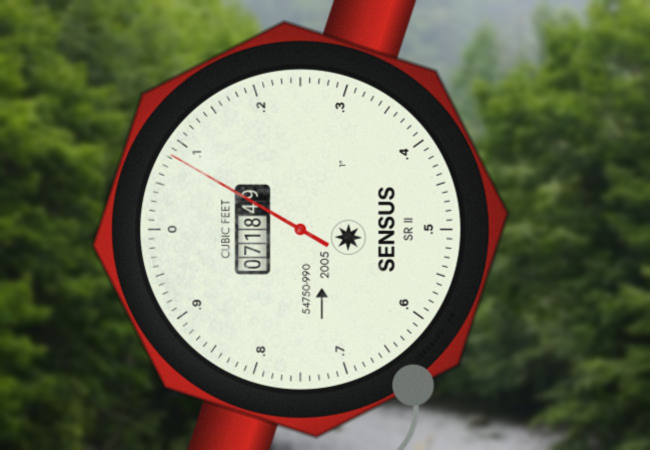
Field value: 71849.08 ft³
